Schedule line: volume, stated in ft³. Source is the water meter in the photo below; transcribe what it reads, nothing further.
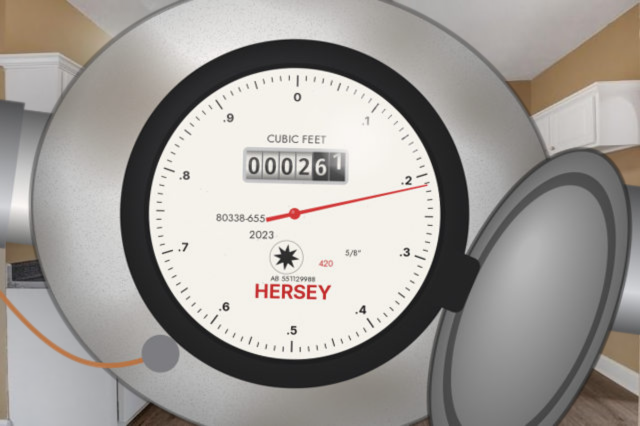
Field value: 261.21 ft³
